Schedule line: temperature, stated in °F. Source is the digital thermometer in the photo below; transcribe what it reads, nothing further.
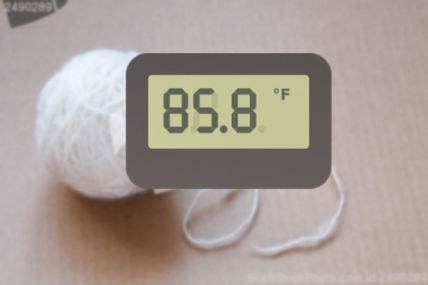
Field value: 85.8 °F
